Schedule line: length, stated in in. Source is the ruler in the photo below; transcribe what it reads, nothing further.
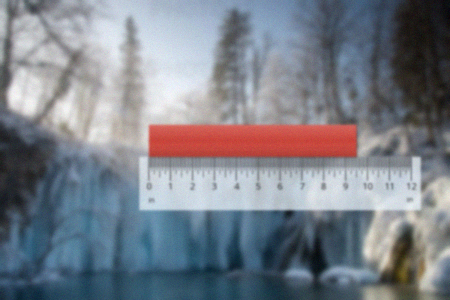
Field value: 9.5 in
